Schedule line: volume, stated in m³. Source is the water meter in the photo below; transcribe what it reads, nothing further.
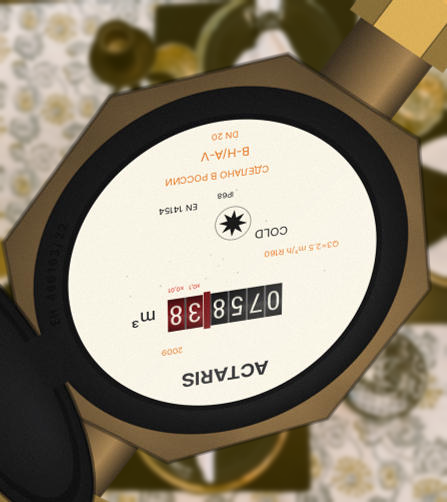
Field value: 758.38 m³
